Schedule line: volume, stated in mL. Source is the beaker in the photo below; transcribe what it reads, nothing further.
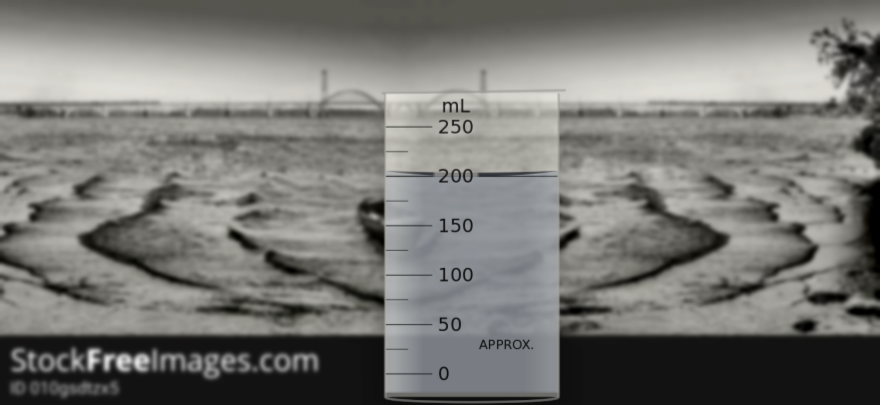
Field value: 200 mL
